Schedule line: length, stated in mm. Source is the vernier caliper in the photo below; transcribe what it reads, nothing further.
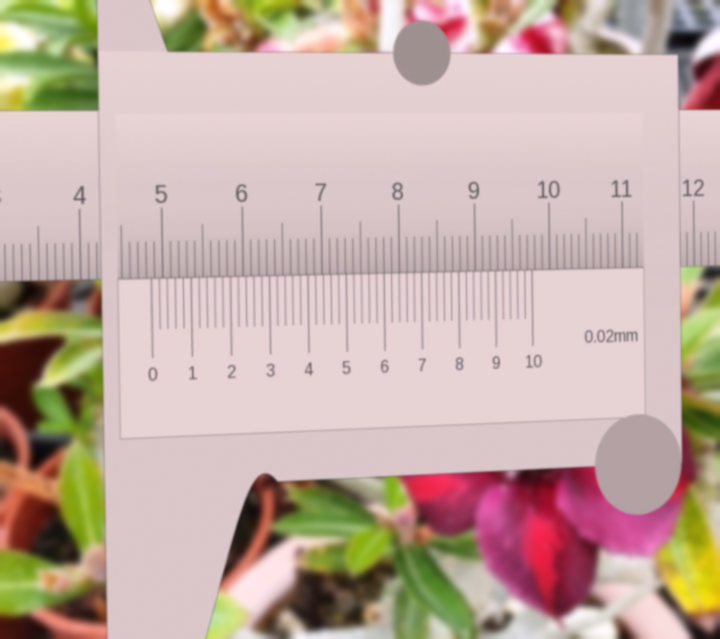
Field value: 48.6 mm
